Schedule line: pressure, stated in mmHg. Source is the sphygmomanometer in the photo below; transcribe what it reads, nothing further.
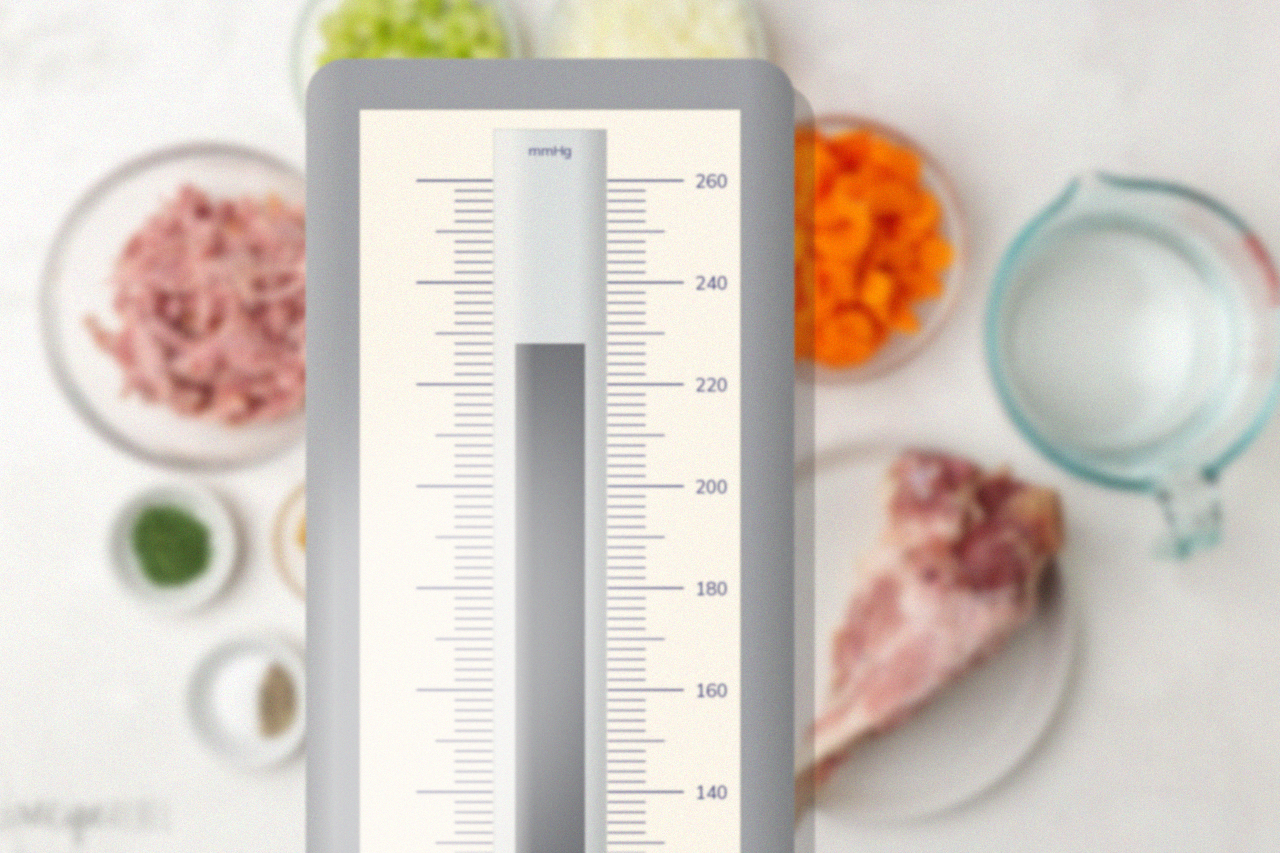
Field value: 228 mmHg
